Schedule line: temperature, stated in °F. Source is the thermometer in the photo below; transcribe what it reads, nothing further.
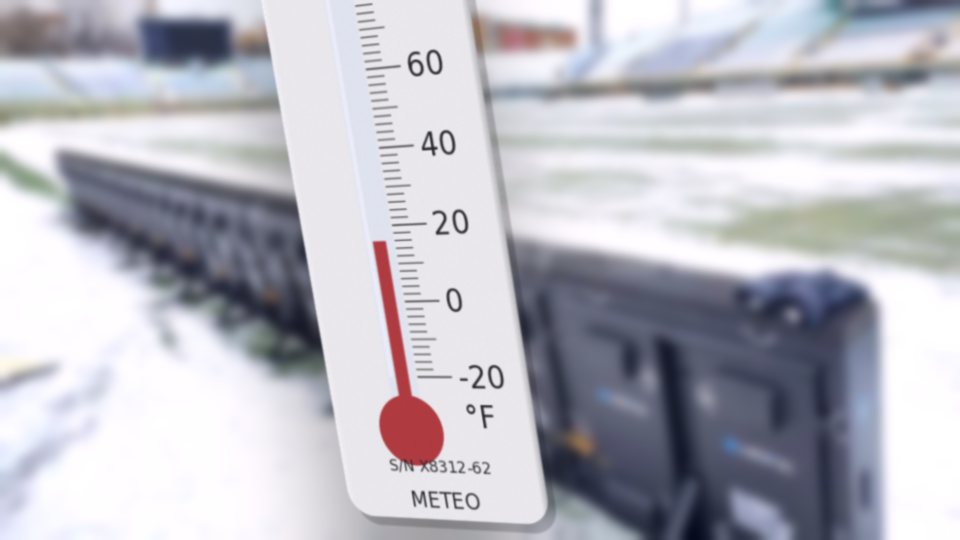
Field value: 16 °F
